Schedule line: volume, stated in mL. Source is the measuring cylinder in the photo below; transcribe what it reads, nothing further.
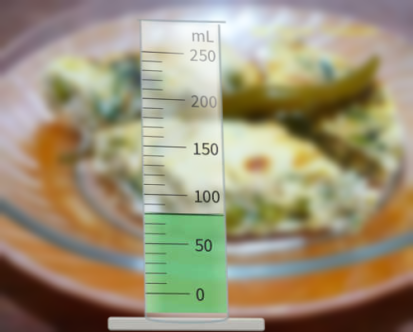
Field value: 80 mL
